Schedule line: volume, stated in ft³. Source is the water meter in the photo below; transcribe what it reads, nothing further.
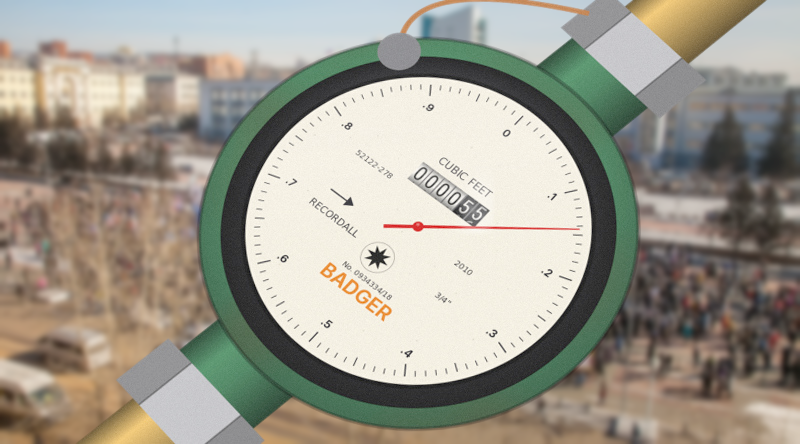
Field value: 55.14 ft³
